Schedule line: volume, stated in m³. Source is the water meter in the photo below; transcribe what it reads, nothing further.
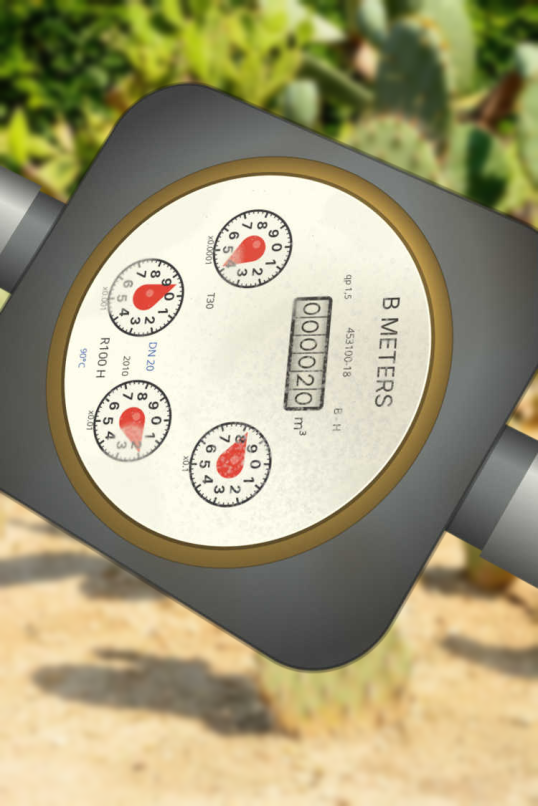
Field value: 20.8194 m³
